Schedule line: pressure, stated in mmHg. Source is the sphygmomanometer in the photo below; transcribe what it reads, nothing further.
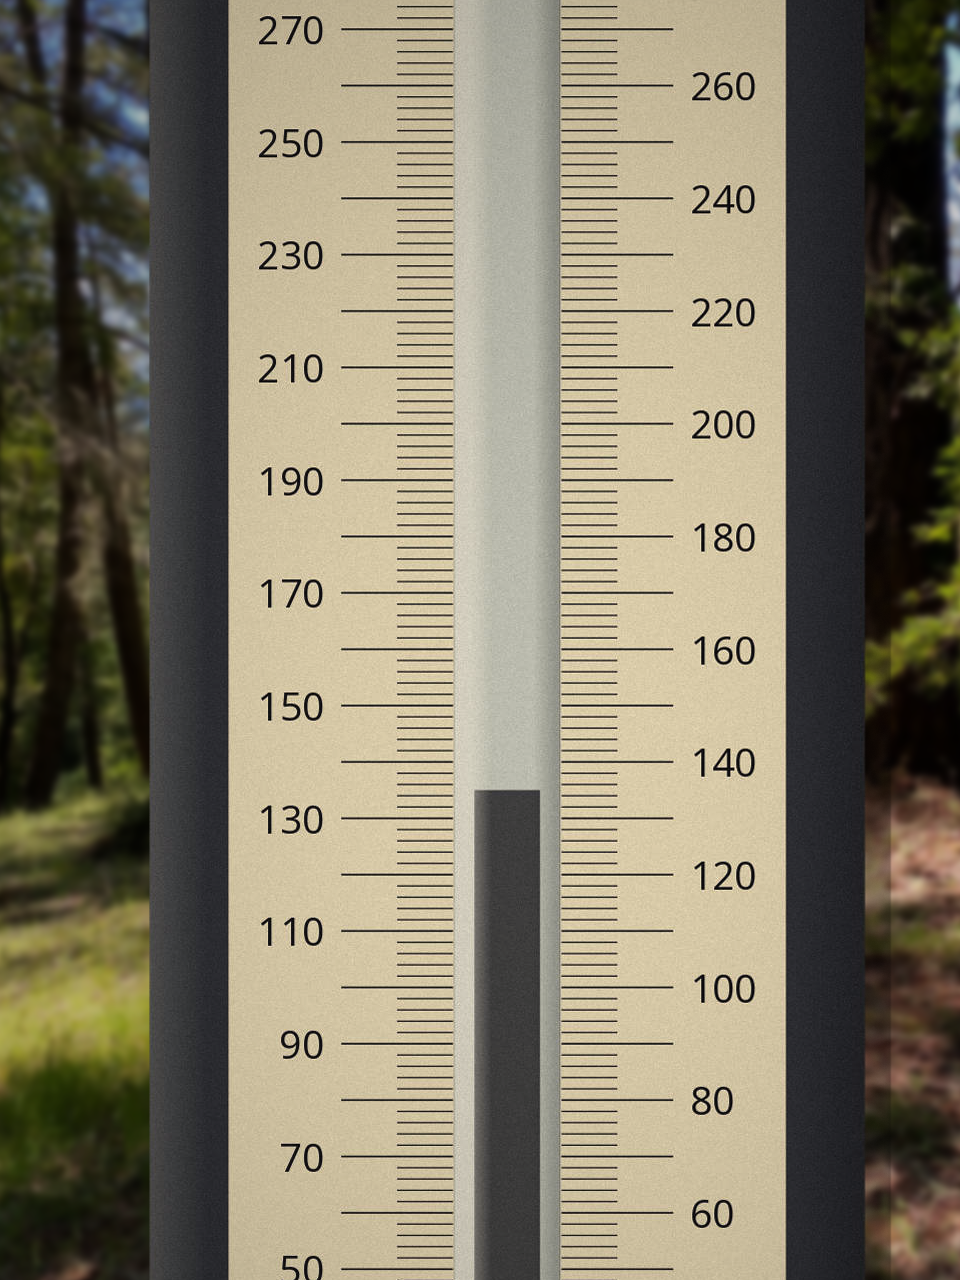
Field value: 135 mmHg
